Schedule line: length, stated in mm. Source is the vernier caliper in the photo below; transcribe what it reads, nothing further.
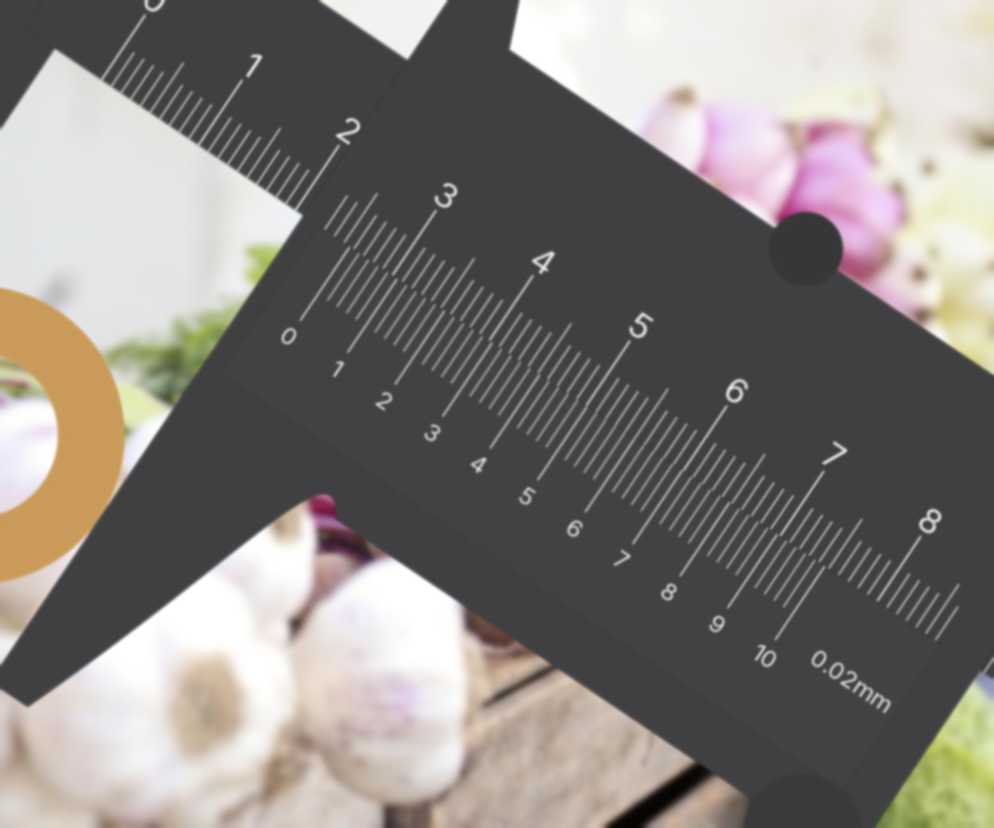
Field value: 25.6 mm
